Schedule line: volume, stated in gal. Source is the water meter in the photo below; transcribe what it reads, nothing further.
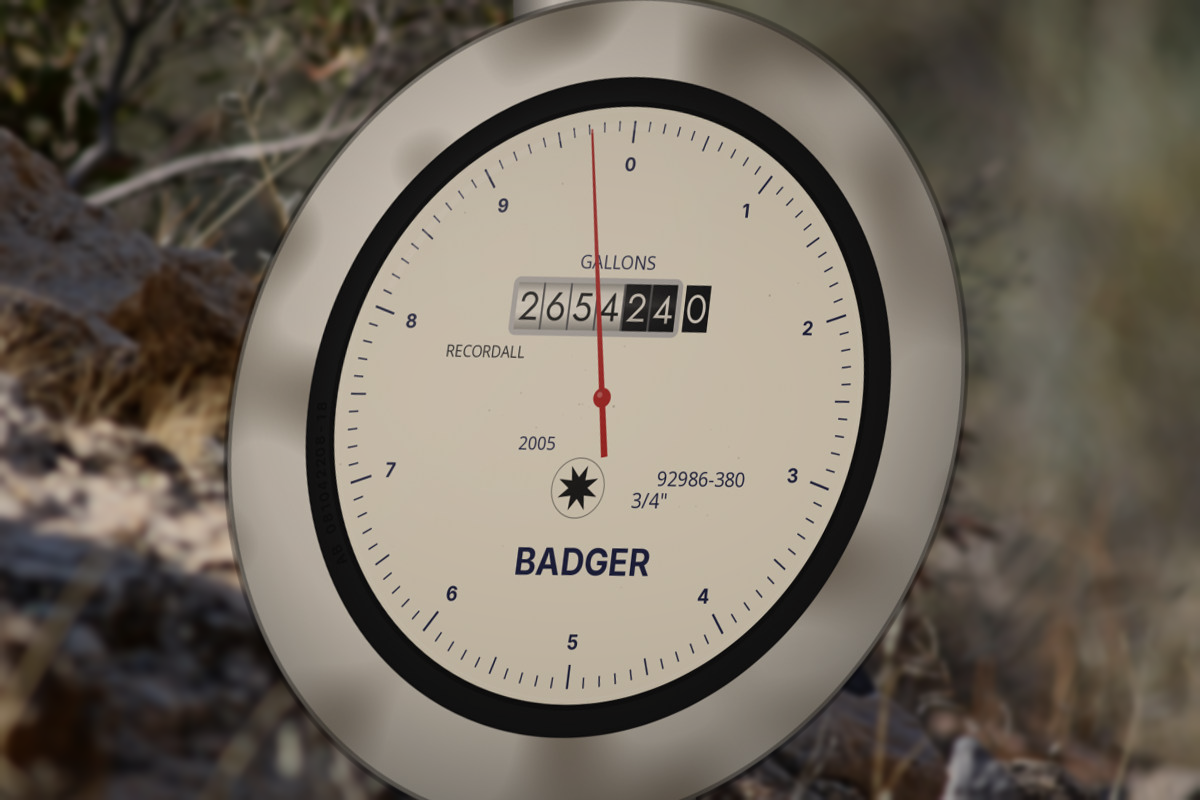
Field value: 2654239.7 gal
